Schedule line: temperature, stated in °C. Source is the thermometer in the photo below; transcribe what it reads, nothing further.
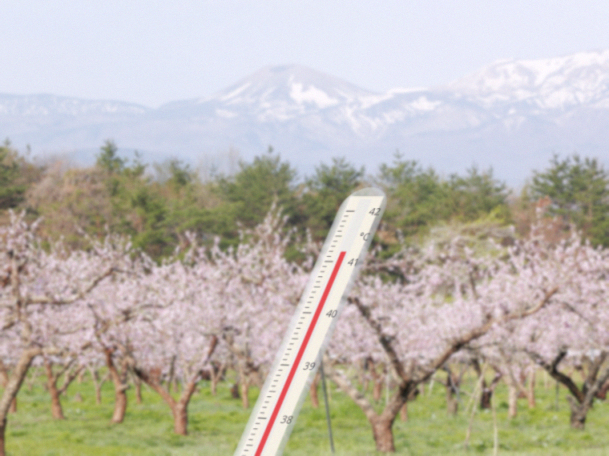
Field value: 41.2 °C
